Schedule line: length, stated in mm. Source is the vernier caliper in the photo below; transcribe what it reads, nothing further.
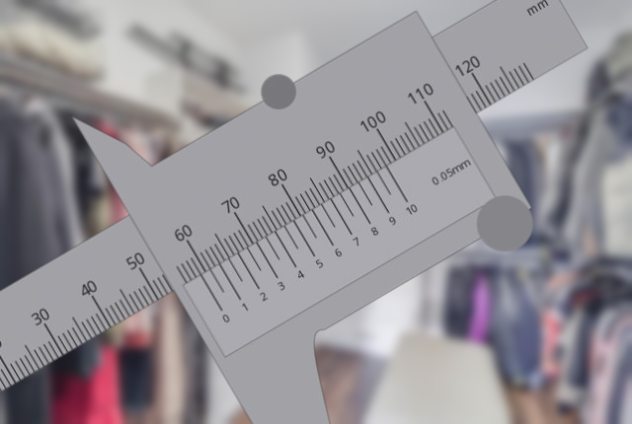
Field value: 59.0 mm
